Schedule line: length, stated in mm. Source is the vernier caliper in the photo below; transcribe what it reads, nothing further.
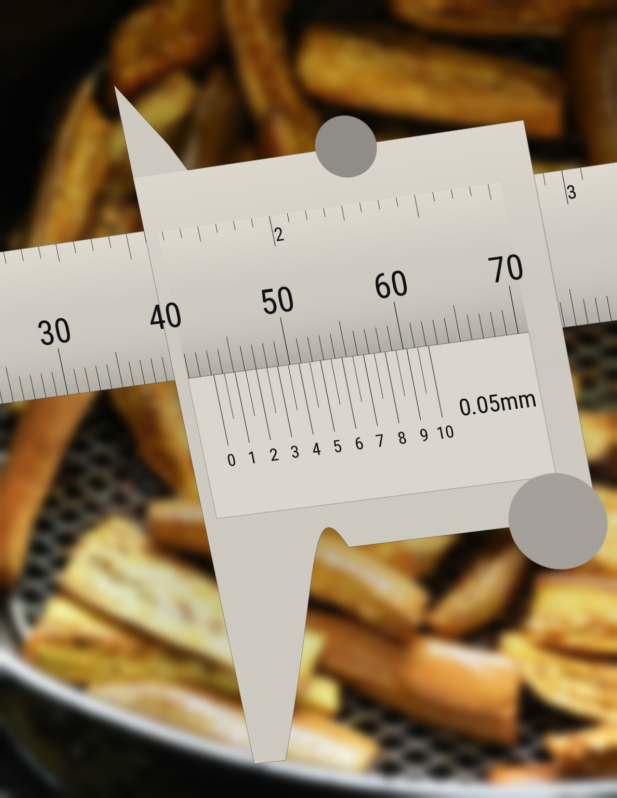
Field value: 43.2 mm
